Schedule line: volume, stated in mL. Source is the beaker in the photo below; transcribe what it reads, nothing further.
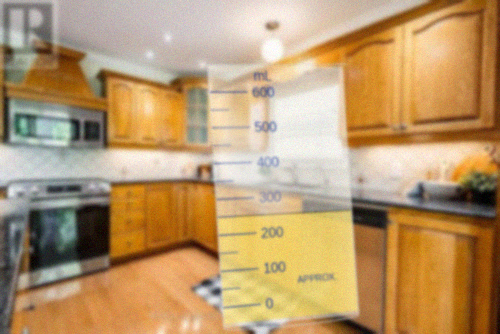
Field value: 250 mL
